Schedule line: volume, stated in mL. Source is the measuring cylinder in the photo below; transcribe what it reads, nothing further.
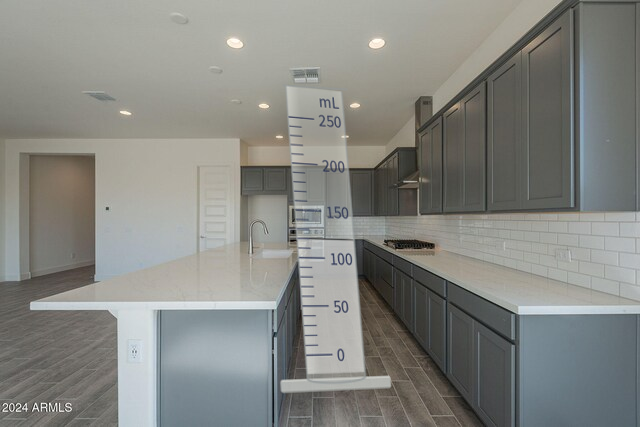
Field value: 120 mL
